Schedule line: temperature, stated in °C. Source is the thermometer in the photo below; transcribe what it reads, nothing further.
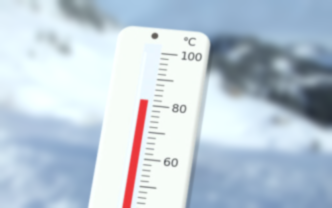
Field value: 82 °C
